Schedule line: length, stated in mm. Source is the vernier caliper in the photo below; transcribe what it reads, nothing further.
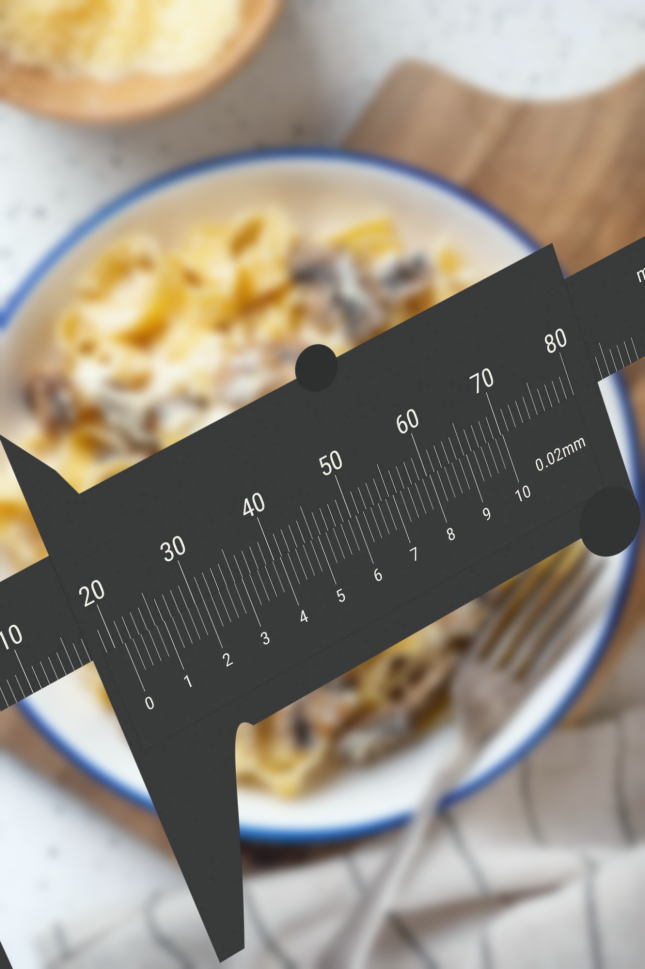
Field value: 21.2 mm
